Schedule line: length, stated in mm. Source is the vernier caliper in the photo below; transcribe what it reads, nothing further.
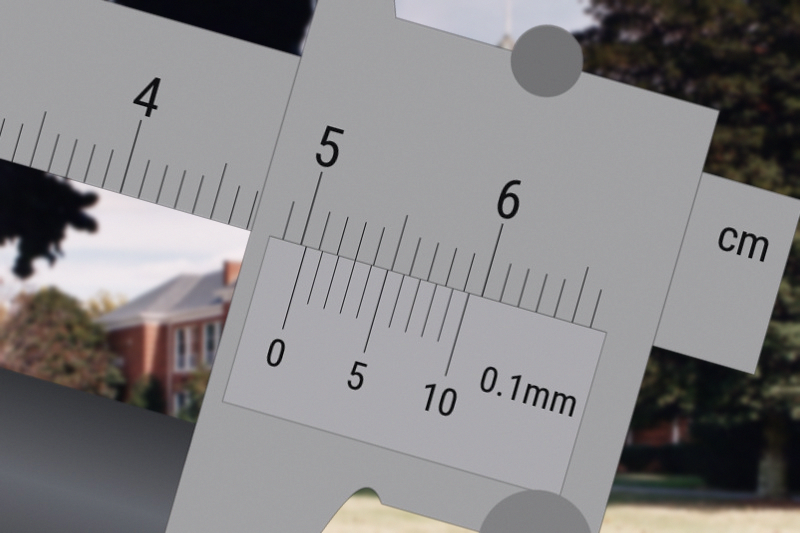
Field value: 50.3 mm
